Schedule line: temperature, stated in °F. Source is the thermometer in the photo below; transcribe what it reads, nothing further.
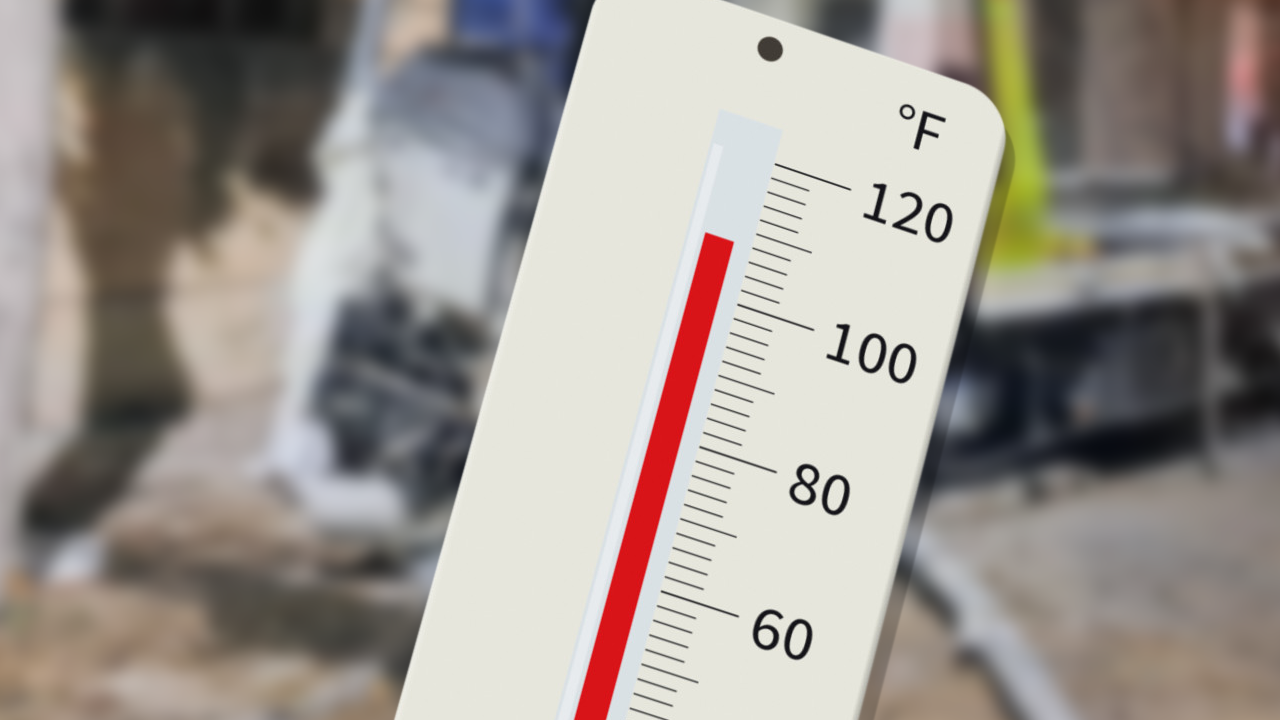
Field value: 108 °F
